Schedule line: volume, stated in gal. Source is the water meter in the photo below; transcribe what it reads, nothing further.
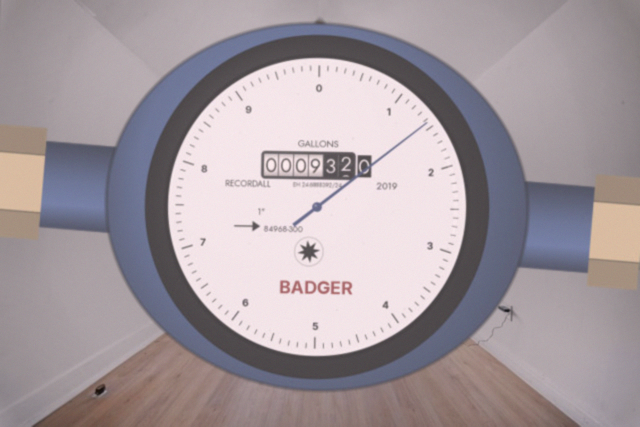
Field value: 9321.4 gal
